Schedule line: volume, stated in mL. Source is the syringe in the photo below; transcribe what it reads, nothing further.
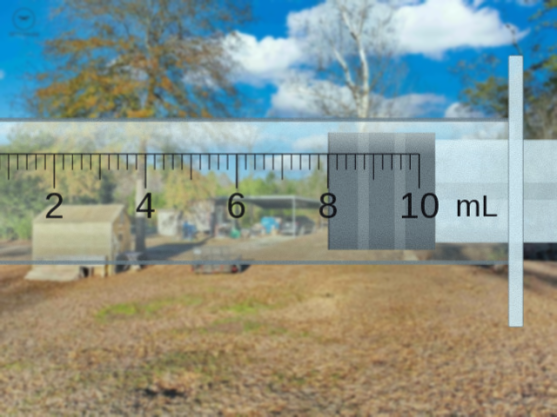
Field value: 8 mL
